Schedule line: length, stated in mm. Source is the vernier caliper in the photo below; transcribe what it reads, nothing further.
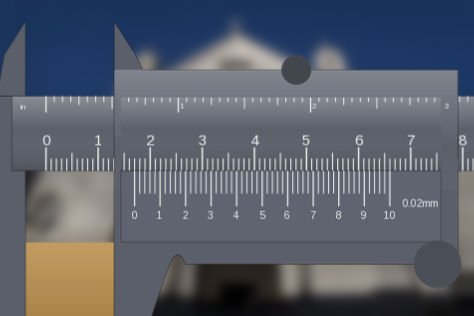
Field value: 17.0 mm
